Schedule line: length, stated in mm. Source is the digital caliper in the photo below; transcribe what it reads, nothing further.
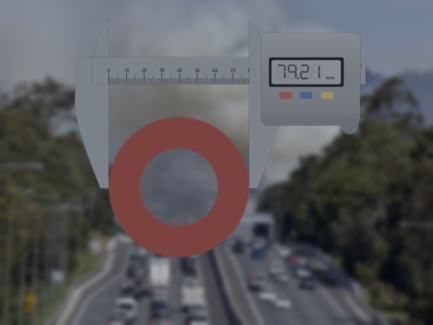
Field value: 79.21 mm
